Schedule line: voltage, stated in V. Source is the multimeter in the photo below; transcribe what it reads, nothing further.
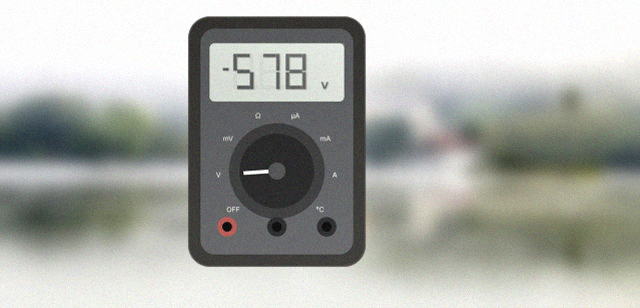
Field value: -578 V
